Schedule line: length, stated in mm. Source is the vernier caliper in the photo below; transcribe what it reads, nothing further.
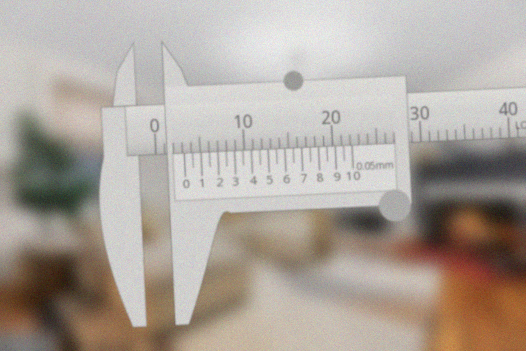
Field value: 3.2 mm
